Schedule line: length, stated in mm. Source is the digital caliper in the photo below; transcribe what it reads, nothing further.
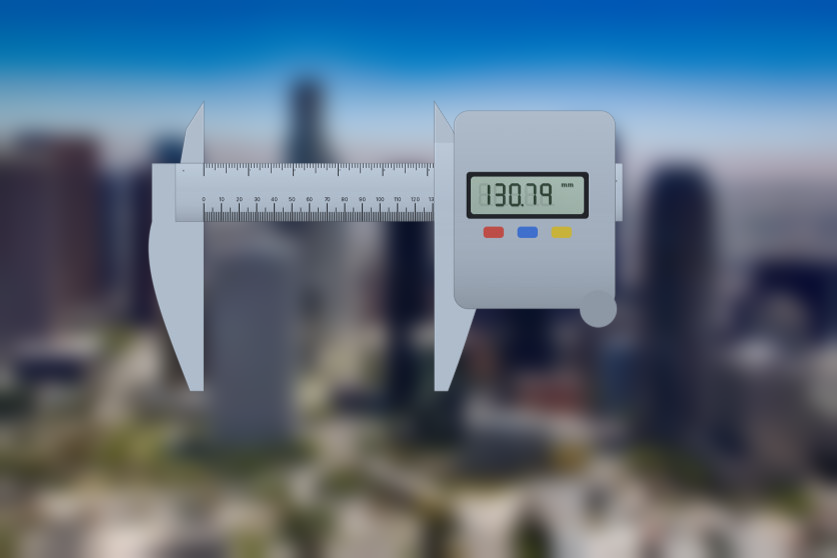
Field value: 130.79 mm
